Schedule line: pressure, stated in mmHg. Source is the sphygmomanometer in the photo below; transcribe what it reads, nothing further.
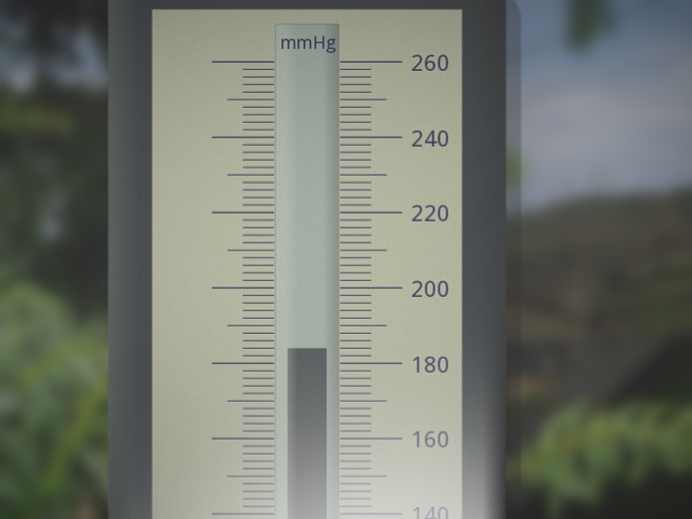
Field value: 184 mmHg
